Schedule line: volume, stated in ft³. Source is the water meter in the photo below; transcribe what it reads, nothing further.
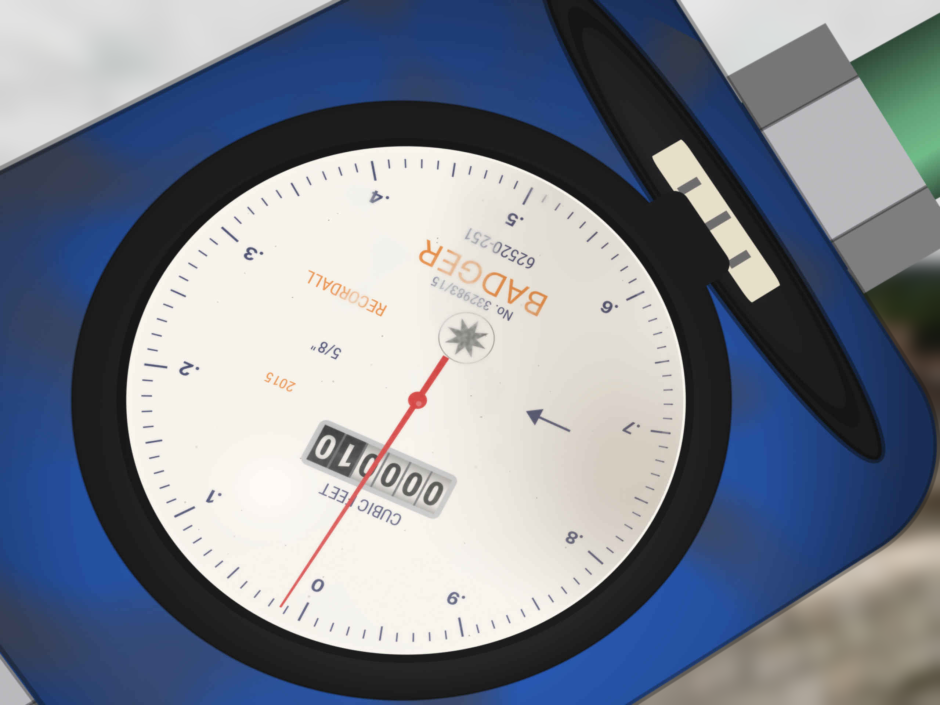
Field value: 10.01 ft³
